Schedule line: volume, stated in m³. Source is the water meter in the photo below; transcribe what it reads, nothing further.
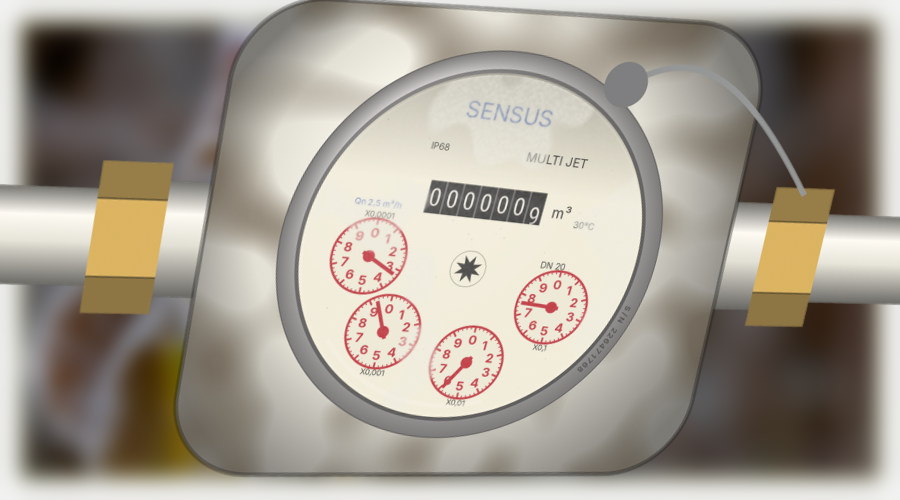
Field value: 8.7593 m³
